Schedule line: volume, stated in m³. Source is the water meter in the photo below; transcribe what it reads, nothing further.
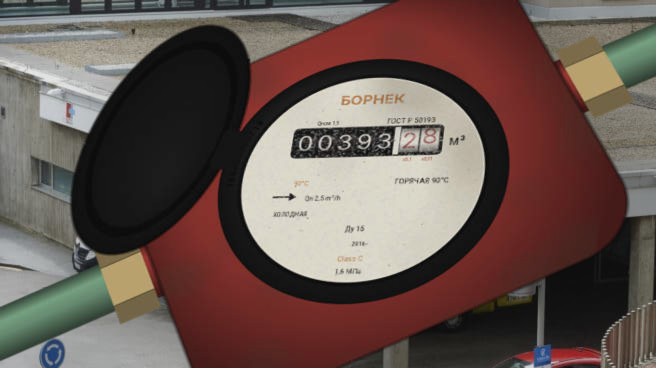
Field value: 393.28 m³
